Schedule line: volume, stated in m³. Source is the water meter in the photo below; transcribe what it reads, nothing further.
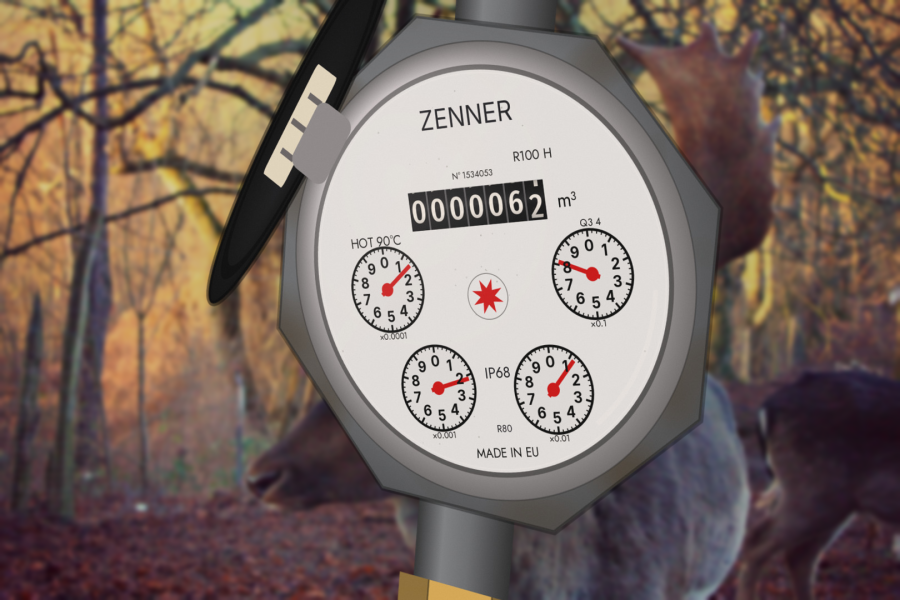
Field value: 61.8121 m³
